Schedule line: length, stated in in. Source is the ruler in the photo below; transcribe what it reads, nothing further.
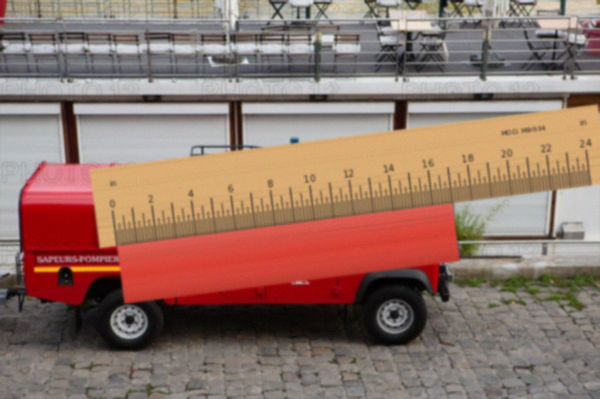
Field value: 17 in
